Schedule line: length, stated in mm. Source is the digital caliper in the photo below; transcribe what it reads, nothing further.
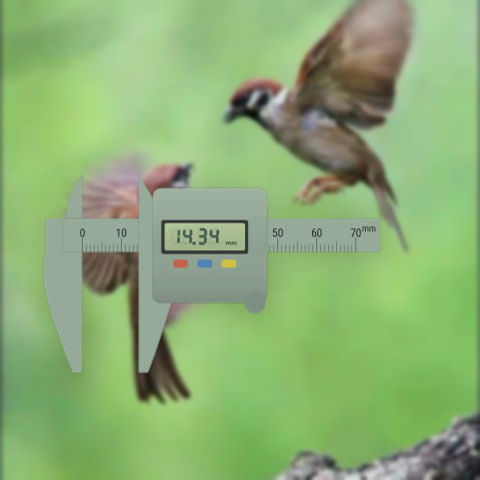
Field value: 14.34 mm
